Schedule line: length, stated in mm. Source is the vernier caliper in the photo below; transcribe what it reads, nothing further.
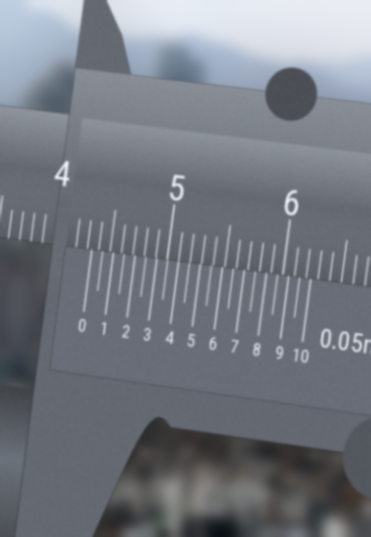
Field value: 43.4 mm
